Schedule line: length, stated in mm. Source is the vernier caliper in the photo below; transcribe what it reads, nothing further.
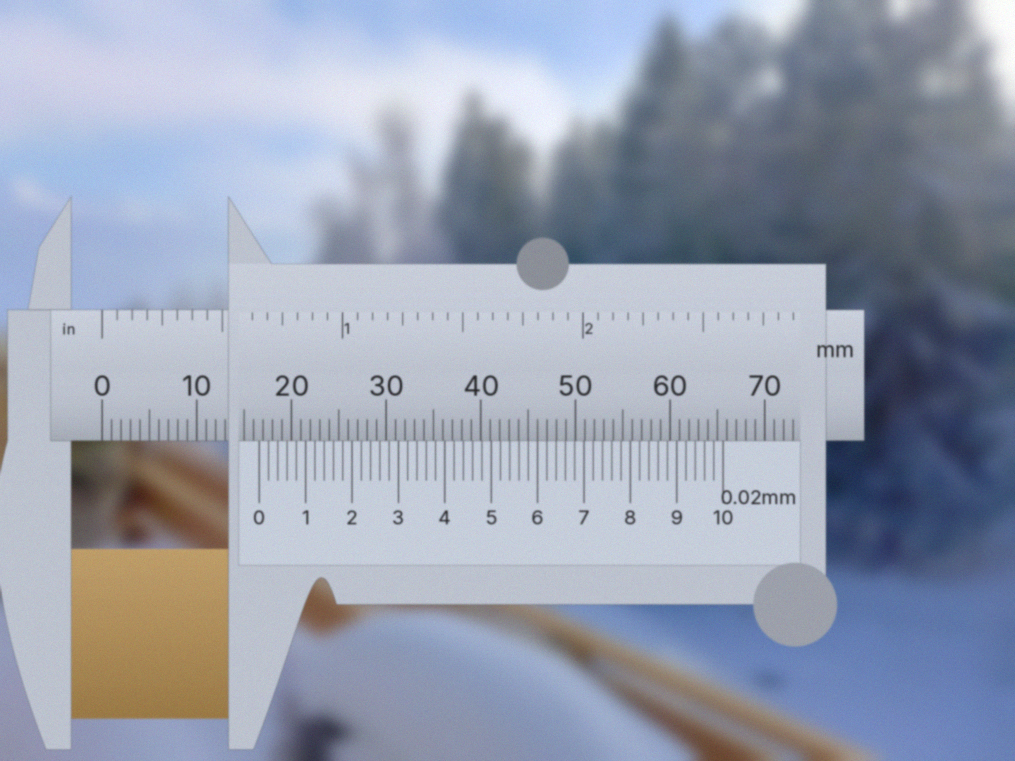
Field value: 16.6 mm
